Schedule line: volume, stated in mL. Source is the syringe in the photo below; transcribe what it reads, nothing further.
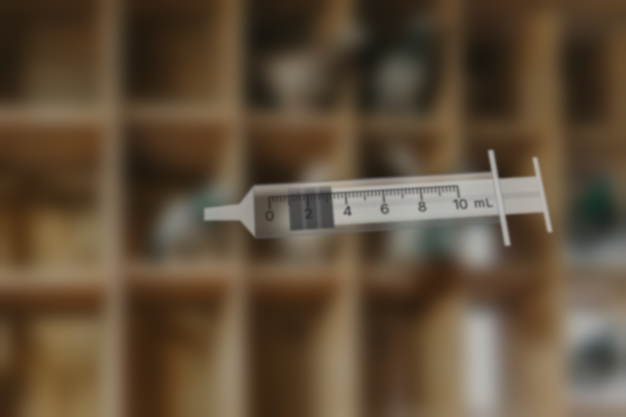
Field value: 1 mL
